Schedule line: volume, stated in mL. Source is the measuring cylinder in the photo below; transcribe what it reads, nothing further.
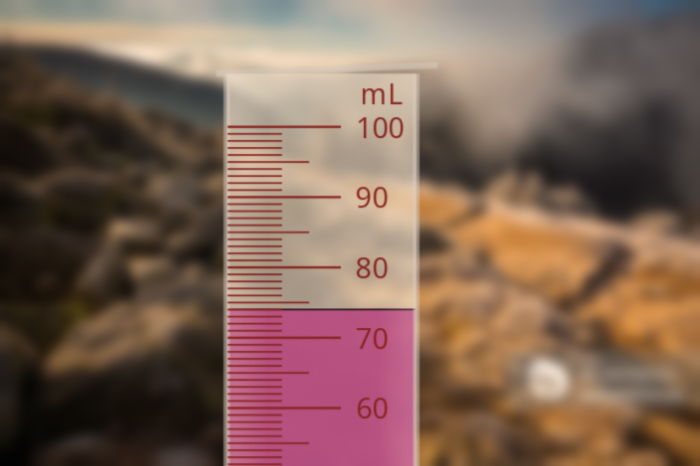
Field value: 74 mL
